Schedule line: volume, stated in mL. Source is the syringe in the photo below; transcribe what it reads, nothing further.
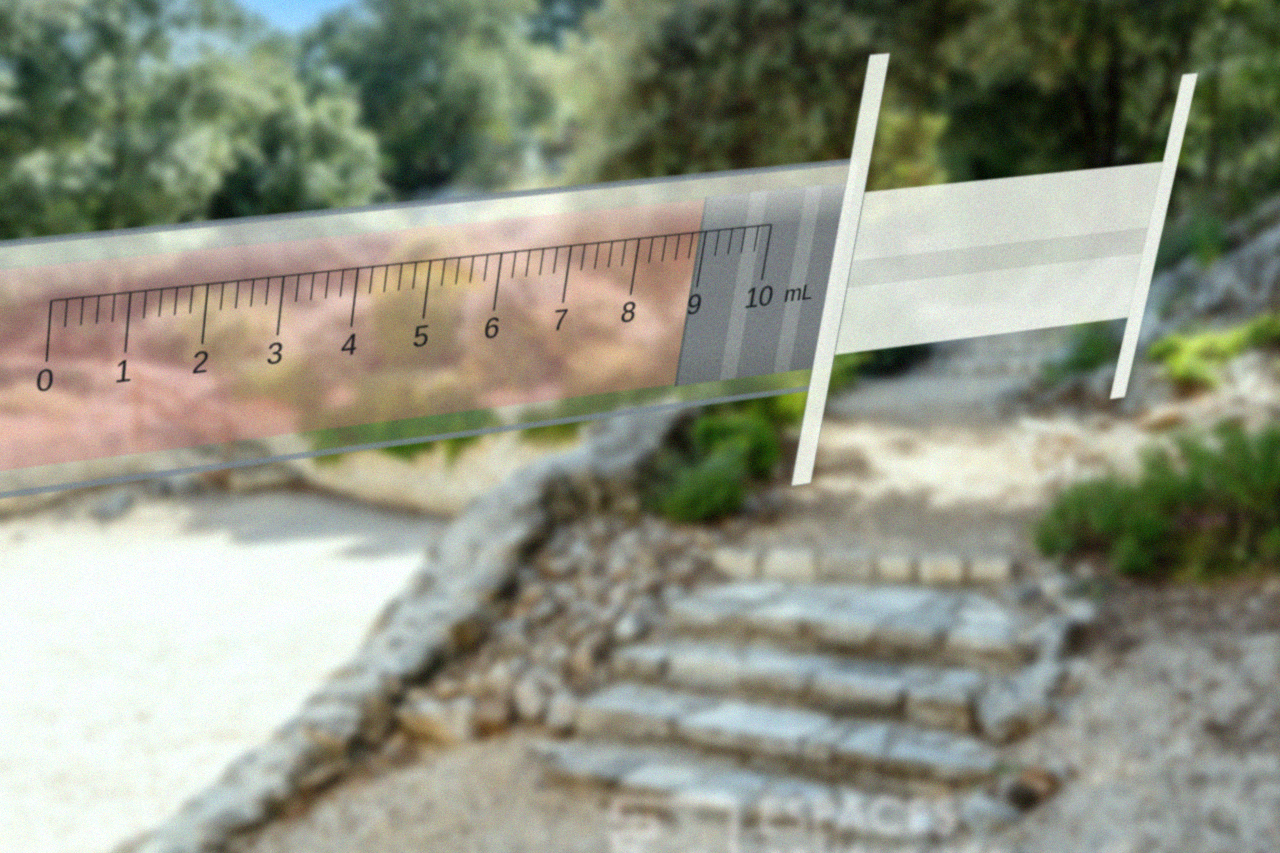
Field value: 8.9 mL
